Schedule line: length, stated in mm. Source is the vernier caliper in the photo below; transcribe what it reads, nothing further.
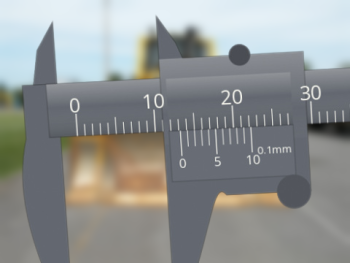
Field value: 13.2 mm
